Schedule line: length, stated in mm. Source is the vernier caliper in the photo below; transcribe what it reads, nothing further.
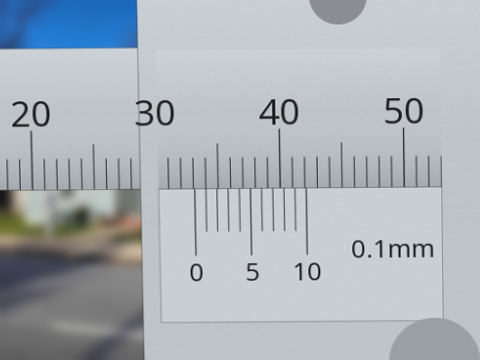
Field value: 33.1 mm
